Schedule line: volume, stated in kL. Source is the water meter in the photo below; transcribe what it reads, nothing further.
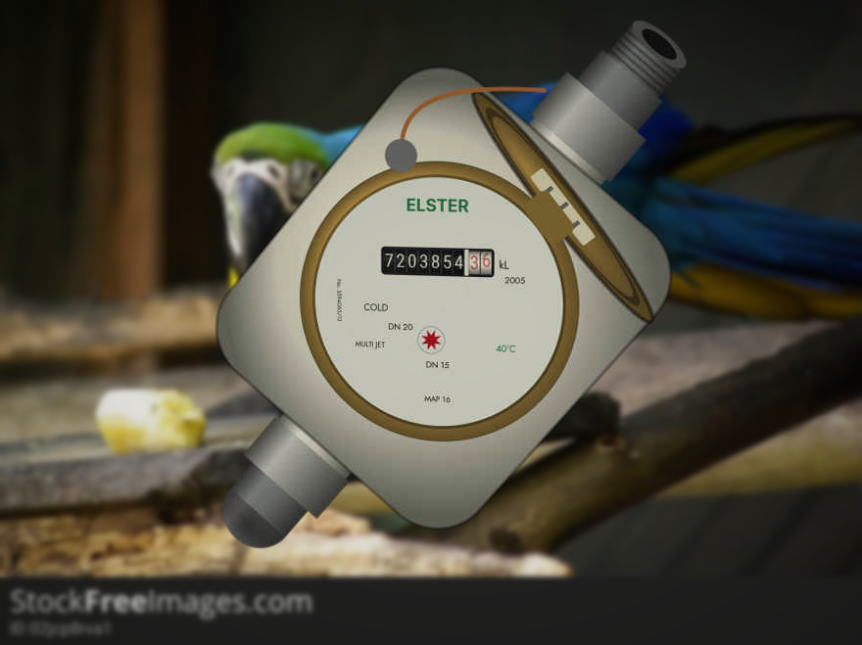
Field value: 7203854.36 kL
